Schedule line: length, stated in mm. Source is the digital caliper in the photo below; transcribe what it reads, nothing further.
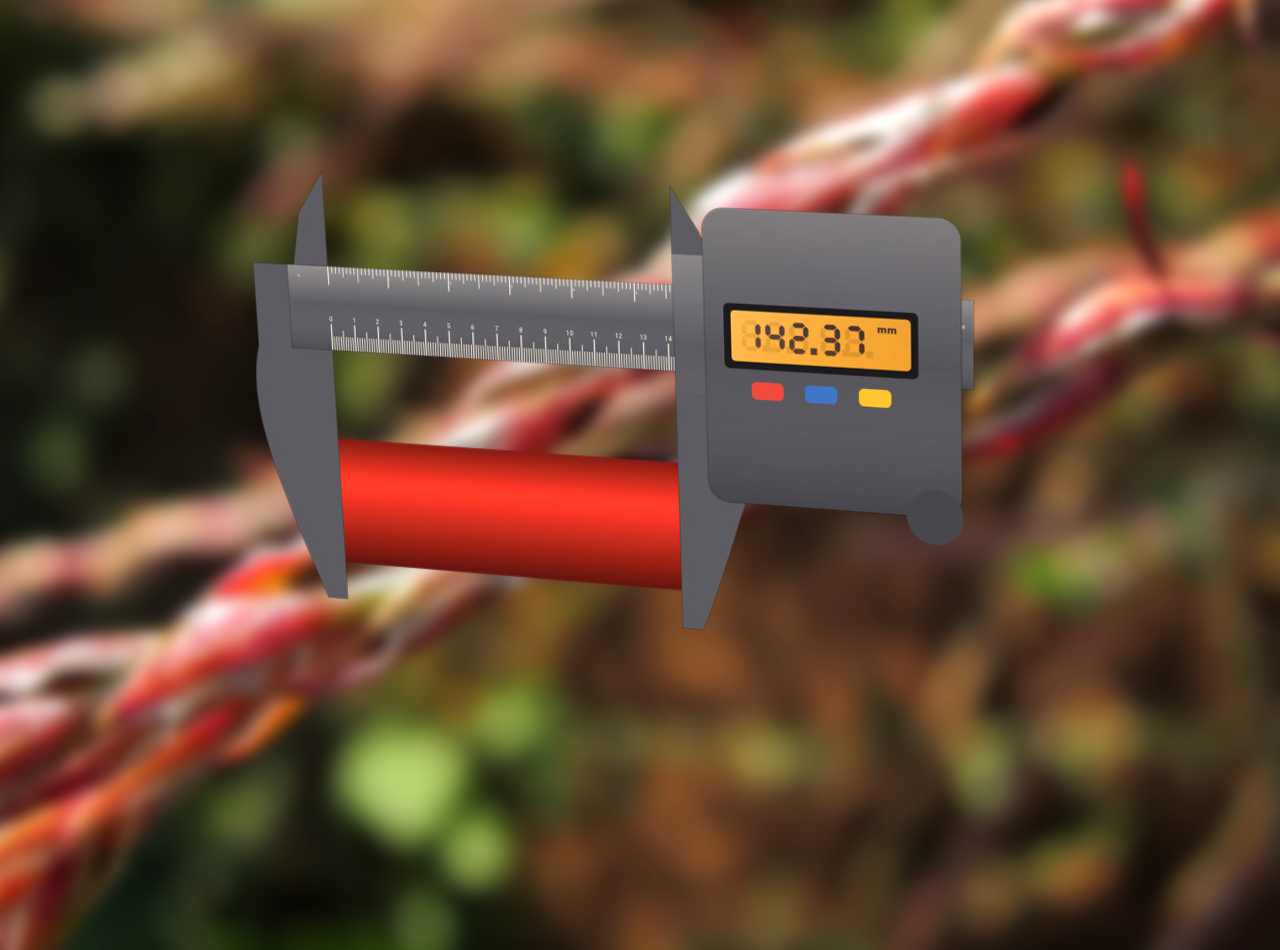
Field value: 142.37 mm
